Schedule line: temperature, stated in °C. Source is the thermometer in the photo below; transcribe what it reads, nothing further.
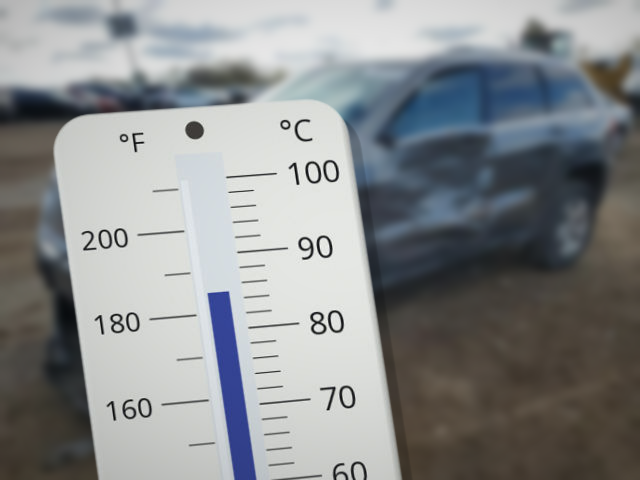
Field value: 85 °C
